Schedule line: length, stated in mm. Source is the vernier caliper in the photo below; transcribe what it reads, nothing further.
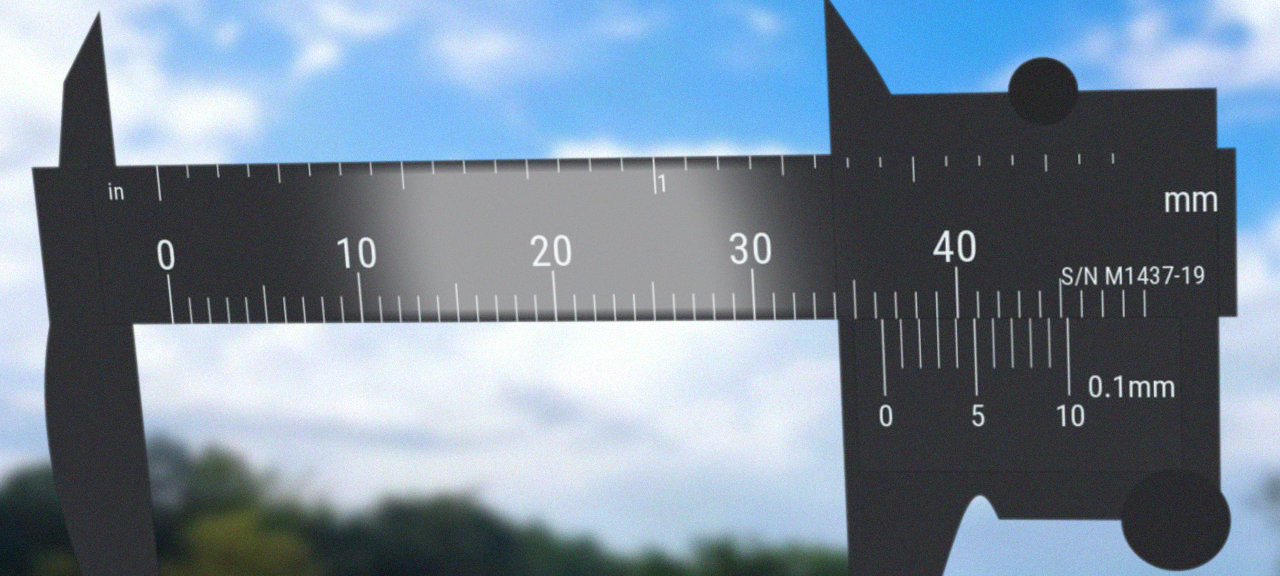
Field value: 36.3 mm
